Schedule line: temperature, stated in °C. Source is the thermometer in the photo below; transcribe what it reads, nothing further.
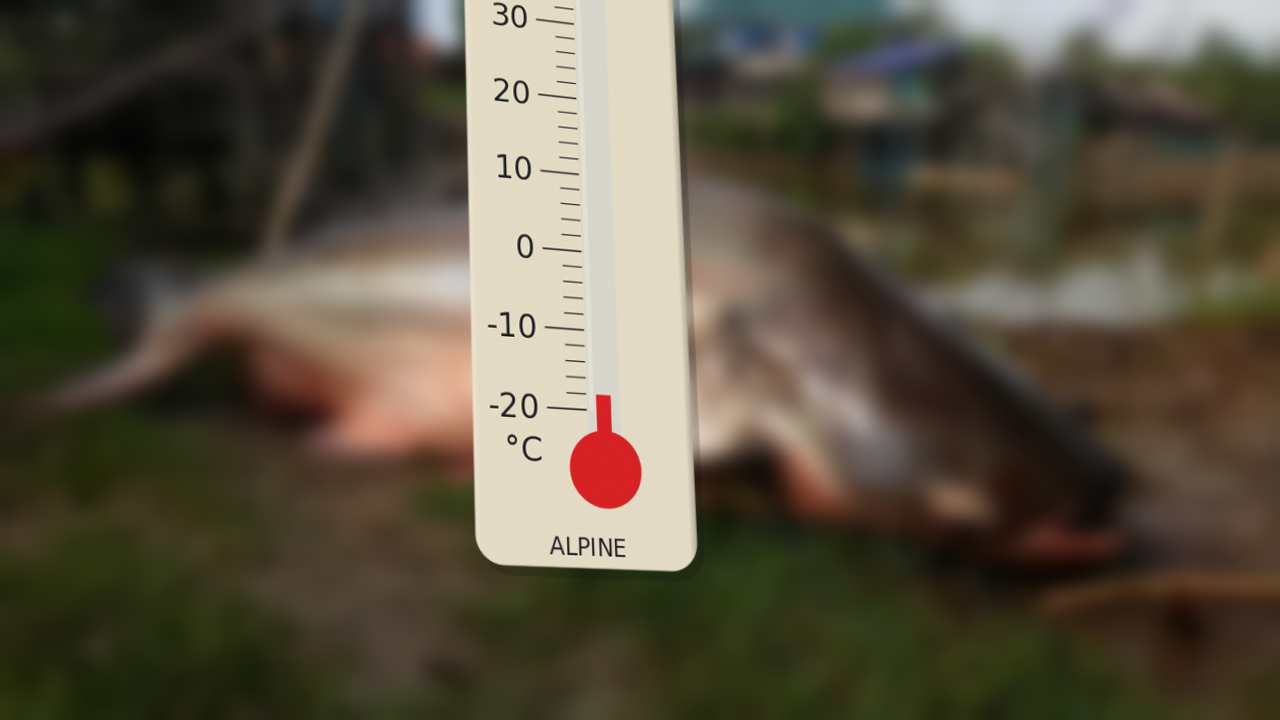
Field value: -18 °C
